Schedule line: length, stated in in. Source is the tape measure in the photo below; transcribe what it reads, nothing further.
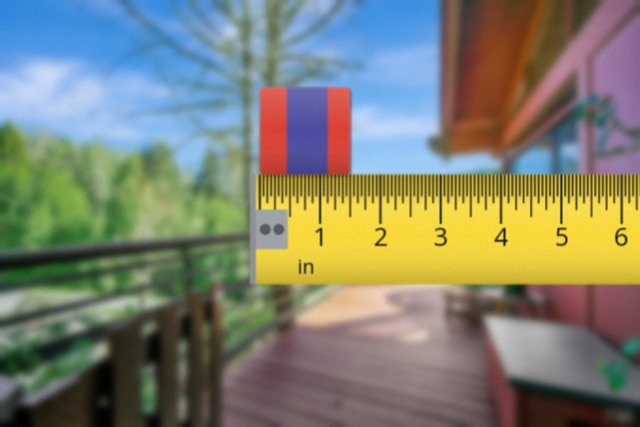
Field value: 1.5 in
